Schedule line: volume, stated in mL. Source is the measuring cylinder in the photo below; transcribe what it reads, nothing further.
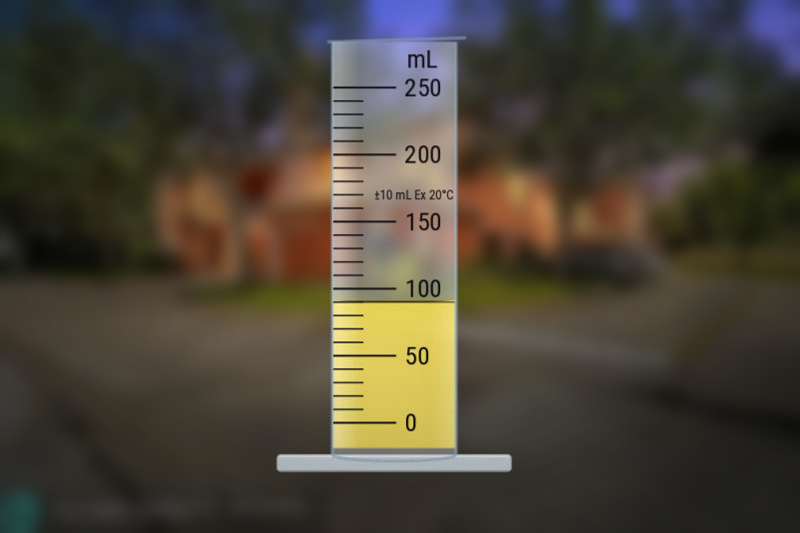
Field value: 90 mL
